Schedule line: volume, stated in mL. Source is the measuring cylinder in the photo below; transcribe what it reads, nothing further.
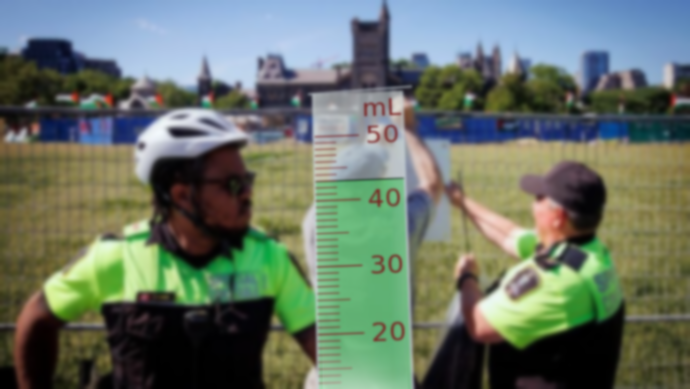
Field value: 43 mL
